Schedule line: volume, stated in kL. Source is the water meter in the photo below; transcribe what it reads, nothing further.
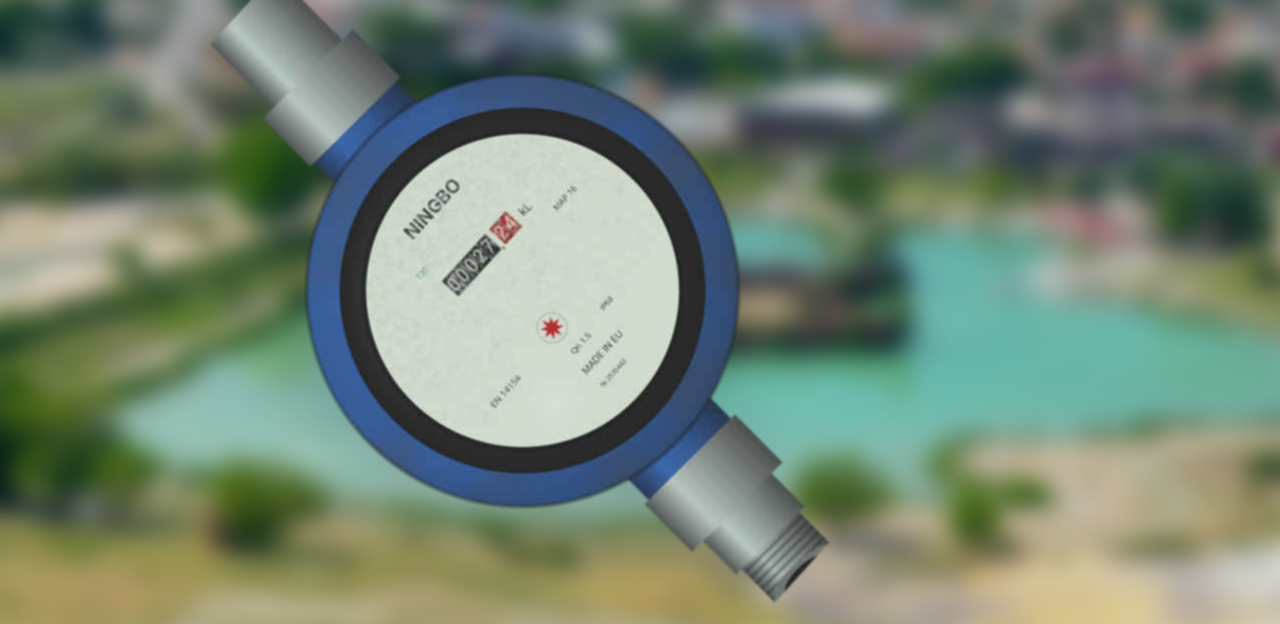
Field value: 27.24 kL
